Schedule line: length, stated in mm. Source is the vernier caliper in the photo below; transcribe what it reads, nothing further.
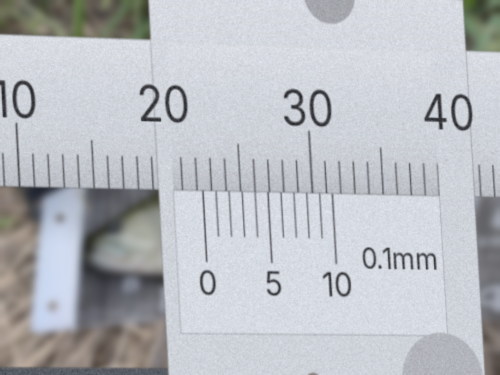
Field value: 22.4 mm
